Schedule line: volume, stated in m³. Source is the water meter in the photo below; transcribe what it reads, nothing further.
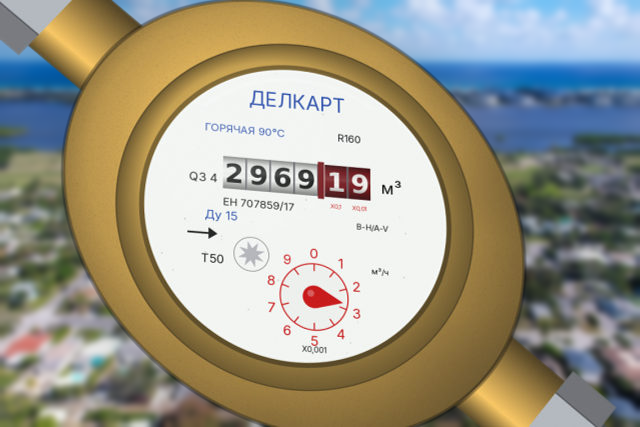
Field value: 2969.192 m³
